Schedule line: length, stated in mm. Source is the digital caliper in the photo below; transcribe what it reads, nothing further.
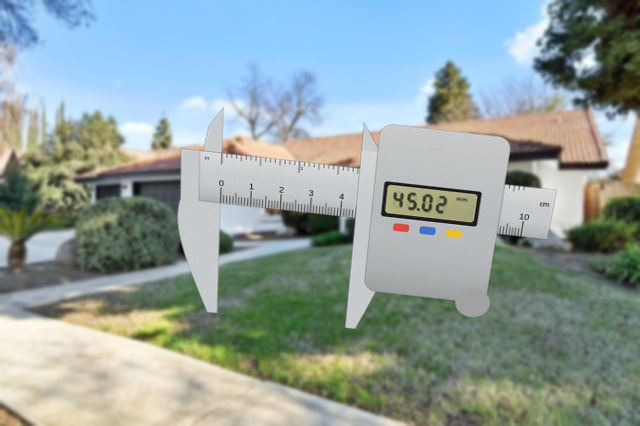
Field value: 45.02 mm
